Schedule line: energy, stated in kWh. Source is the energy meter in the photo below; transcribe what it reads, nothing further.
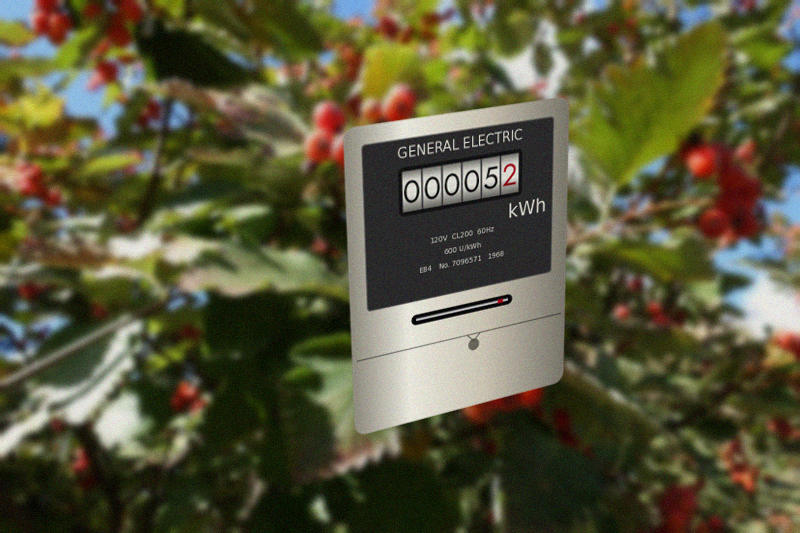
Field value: 5.2 kWh
